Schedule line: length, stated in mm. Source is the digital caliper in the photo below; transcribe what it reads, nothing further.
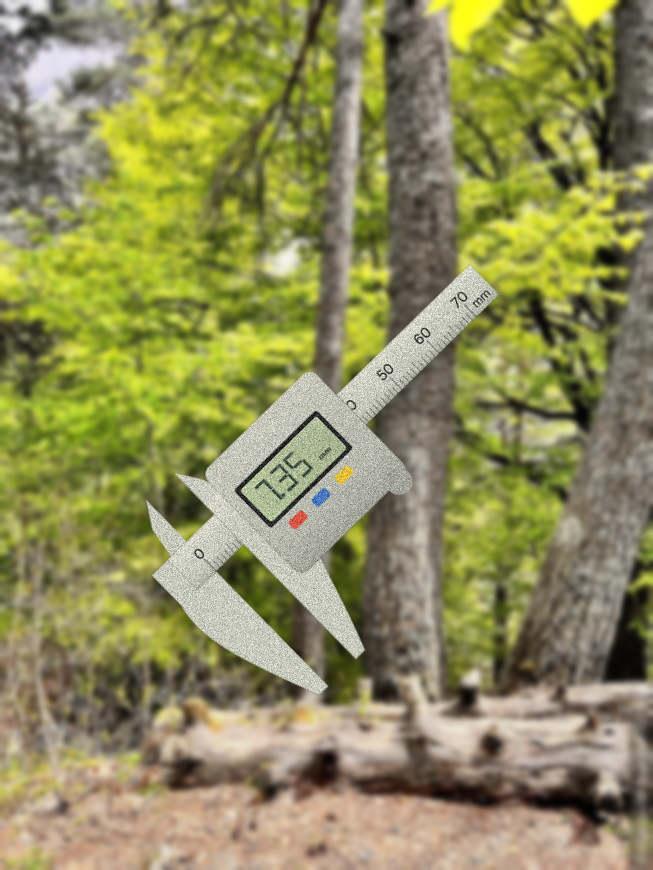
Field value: 7.35 mm
